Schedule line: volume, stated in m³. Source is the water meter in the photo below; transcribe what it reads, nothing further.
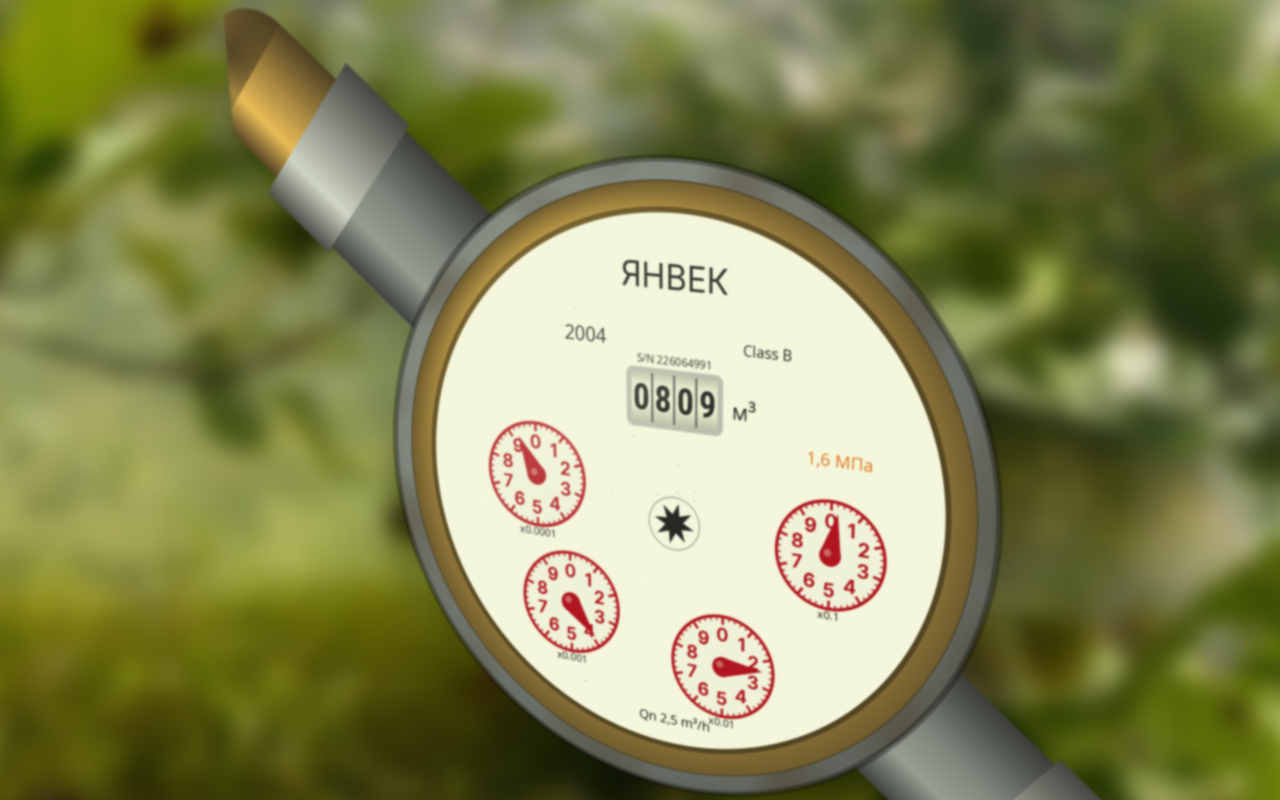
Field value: 809.0239 m³
